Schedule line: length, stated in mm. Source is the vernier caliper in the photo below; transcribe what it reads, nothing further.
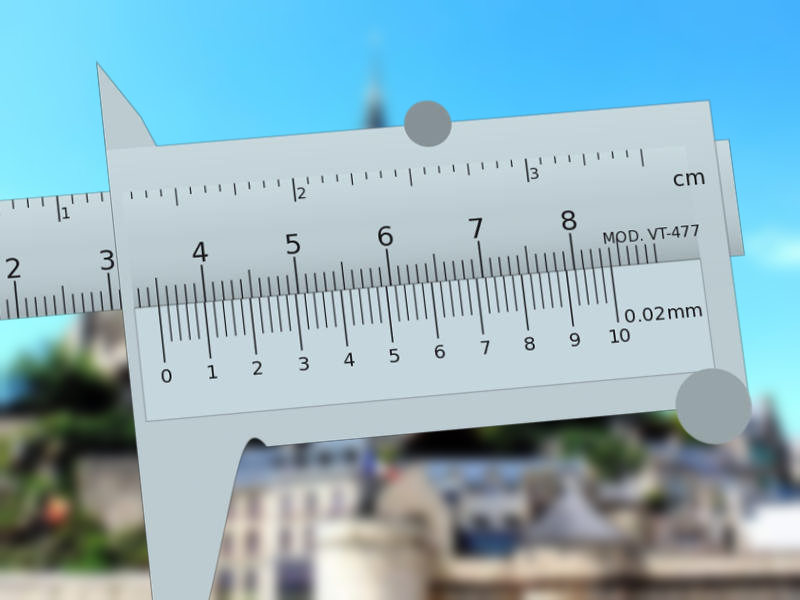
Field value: 35.0 mm
